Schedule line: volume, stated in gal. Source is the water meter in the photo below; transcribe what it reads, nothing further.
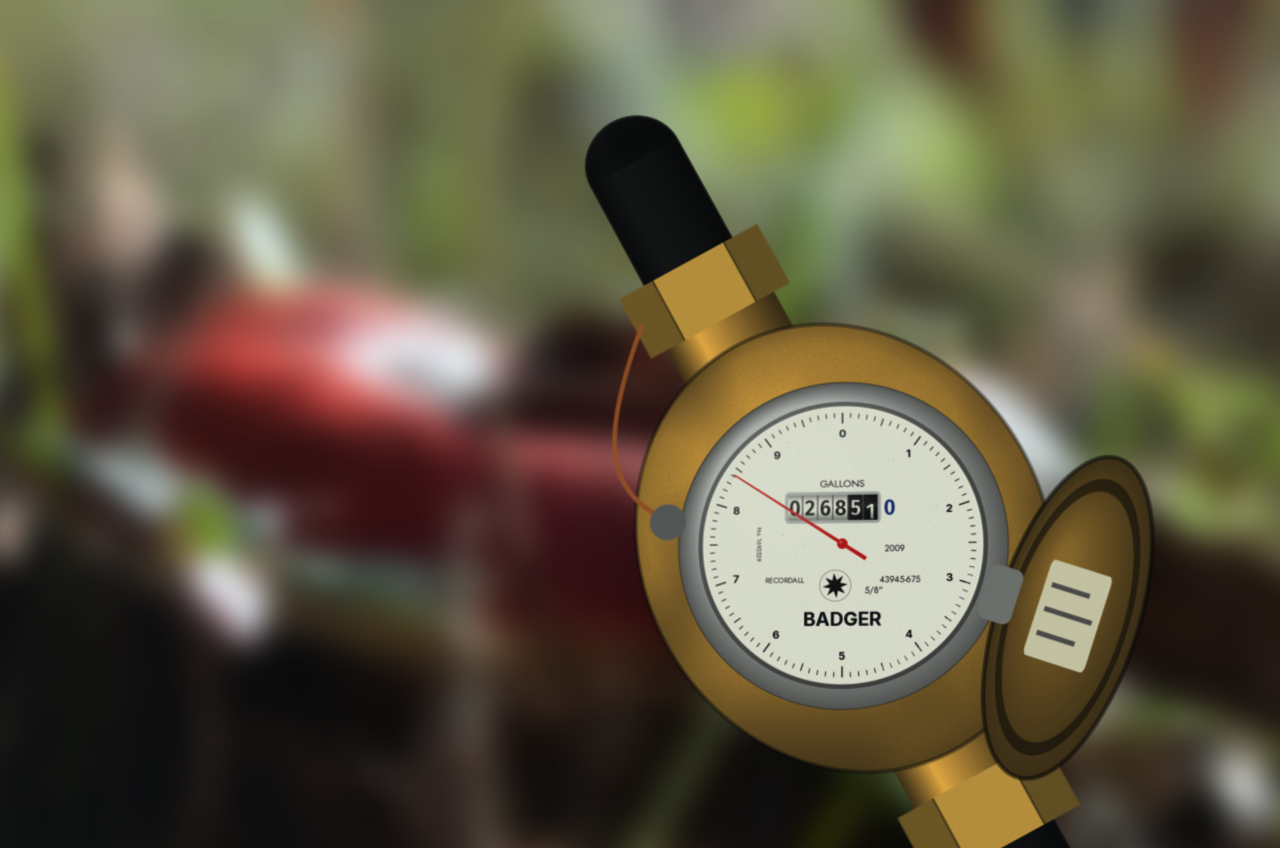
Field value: 268508.4 gal
